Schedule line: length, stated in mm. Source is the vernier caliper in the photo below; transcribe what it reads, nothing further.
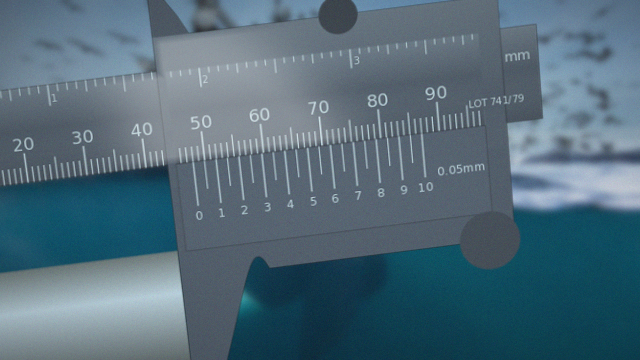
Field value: 48.0 mm
